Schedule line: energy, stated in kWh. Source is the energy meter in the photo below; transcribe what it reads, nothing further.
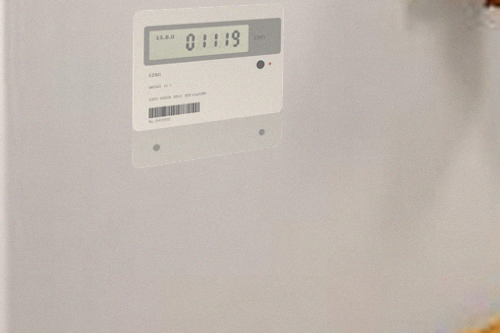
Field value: 1119 kWh
